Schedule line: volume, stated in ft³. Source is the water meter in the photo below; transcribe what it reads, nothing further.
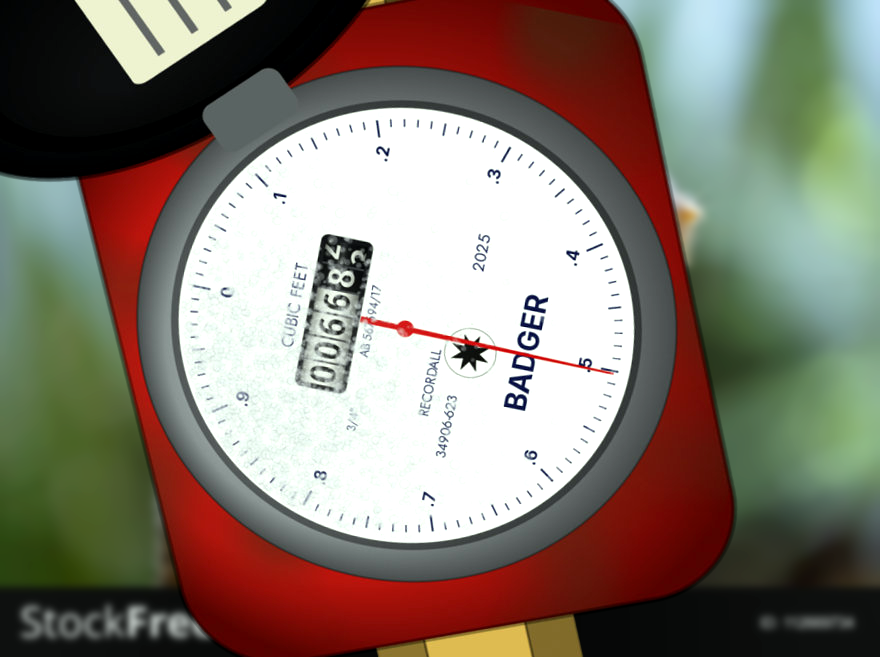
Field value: 6682.50 ft³
